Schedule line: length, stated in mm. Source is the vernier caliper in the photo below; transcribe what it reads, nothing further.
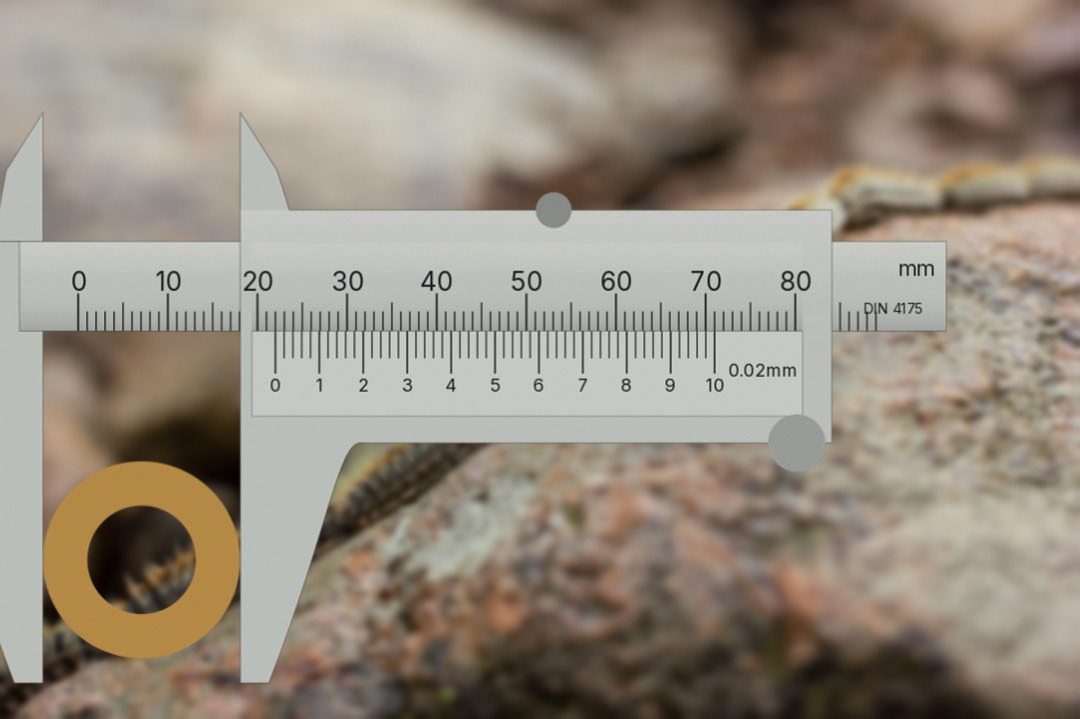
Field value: 22.0 mm
